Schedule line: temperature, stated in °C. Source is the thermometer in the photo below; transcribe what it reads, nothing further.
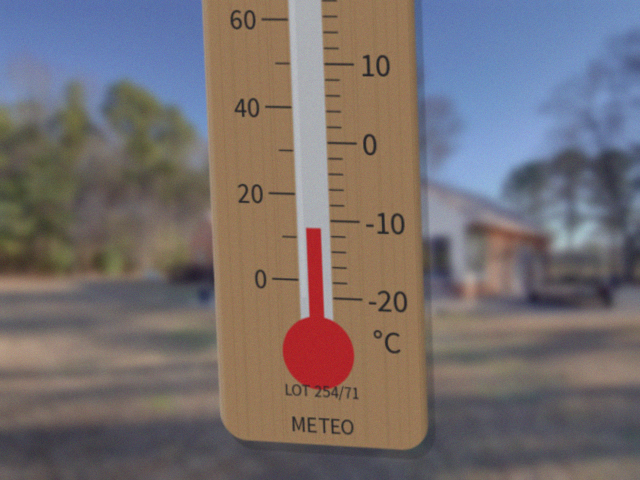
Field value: -11 °C
